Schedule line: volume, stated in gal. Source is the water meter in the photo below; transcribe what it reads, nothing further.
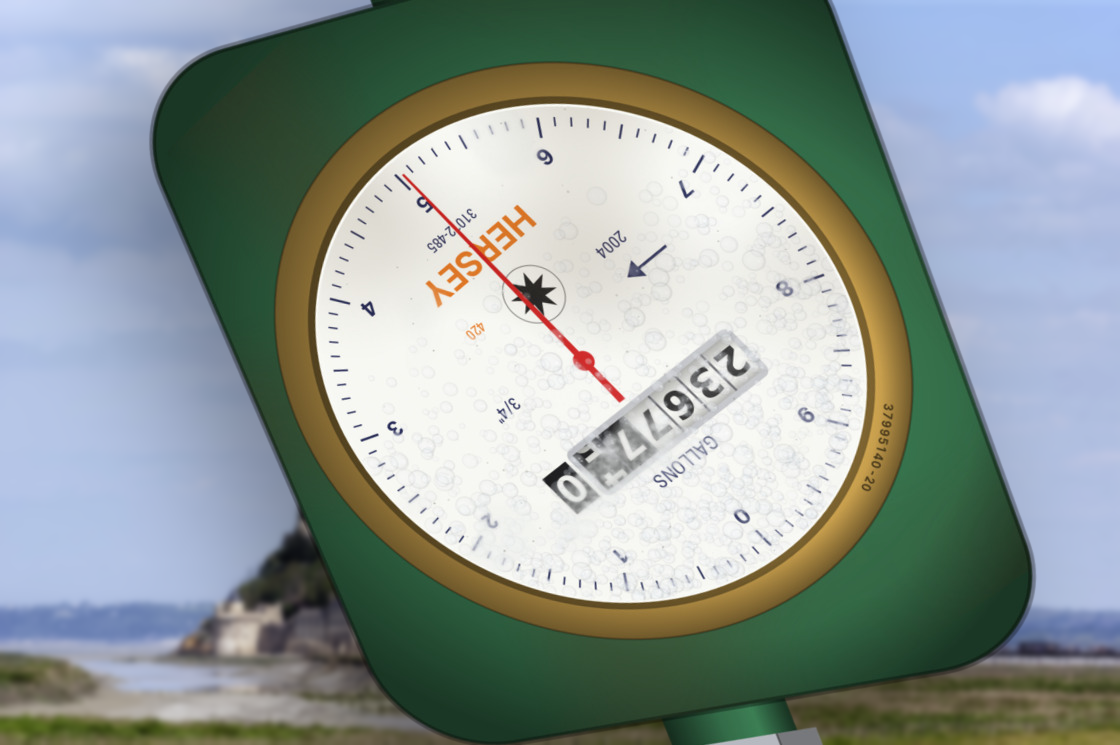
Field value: 2367745.0 gal
